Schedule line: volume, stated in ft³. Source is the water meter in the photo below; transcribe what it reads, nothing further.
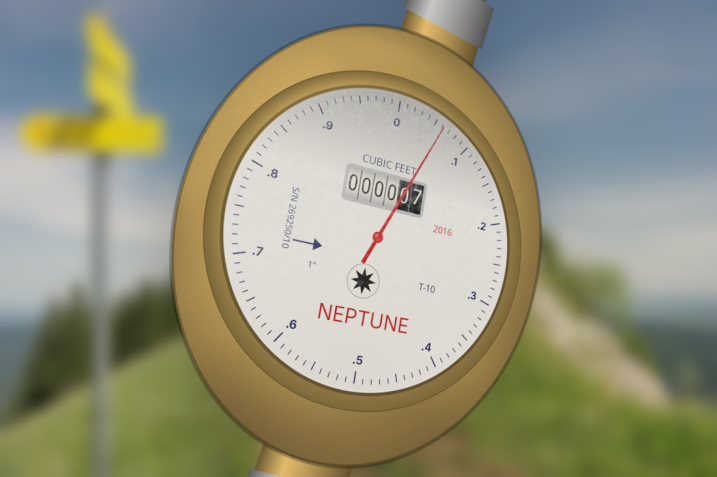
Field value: 7.06 ft³
